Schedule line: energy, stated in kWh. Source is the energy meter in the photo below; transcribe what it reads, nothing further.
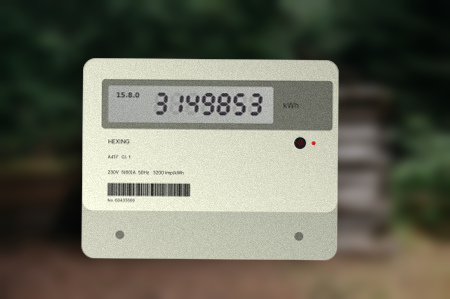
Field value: 3149853 kWh
